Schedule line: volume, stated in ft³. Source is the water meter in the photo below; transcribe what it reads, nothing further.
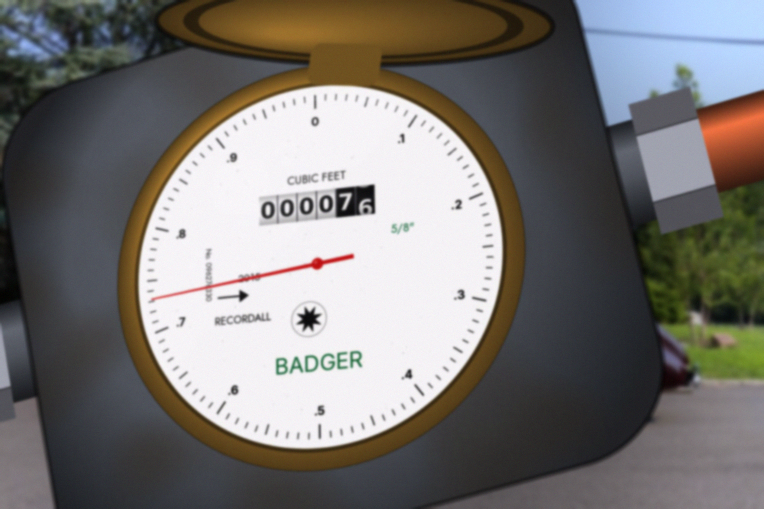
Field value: 75.73 ft³
